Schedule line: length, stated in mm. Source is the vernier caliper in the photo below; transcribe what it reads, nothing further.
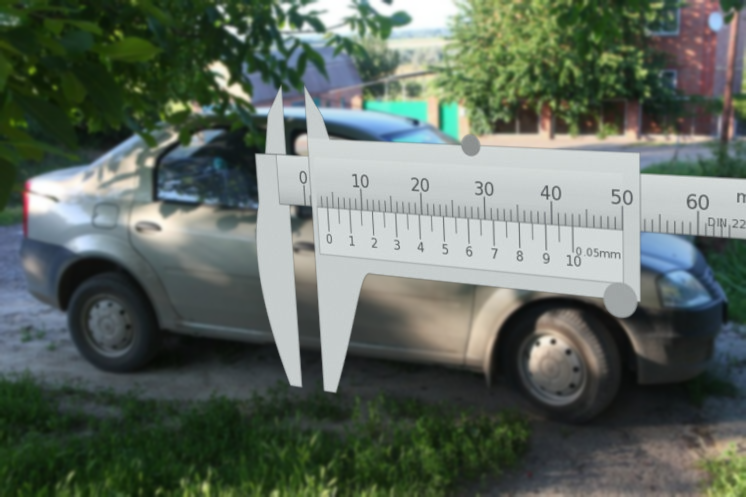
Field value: 4.0 mm
